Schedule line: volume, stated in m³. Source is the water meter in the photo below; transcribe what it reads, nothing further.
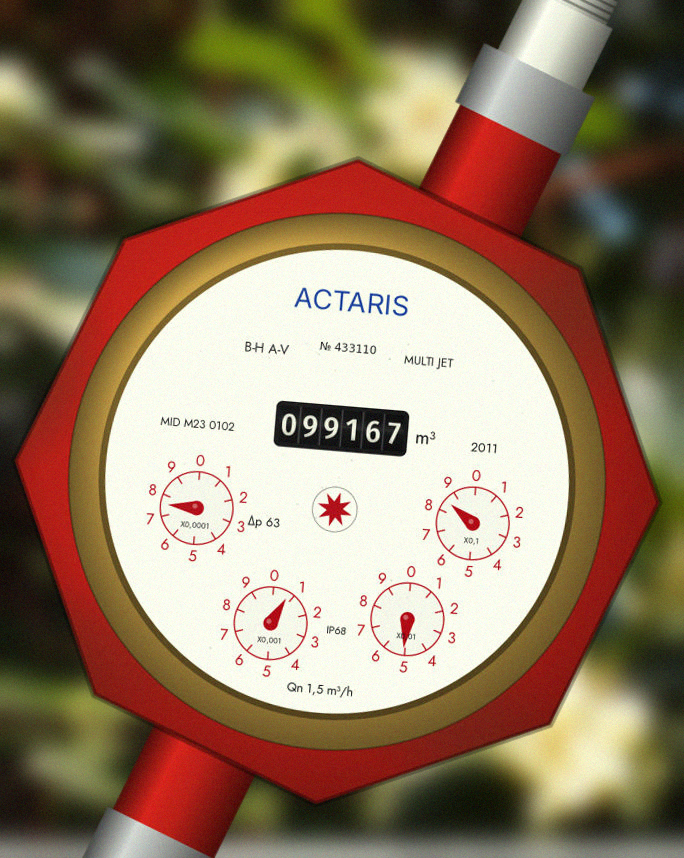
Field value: 99167.8507 m³
